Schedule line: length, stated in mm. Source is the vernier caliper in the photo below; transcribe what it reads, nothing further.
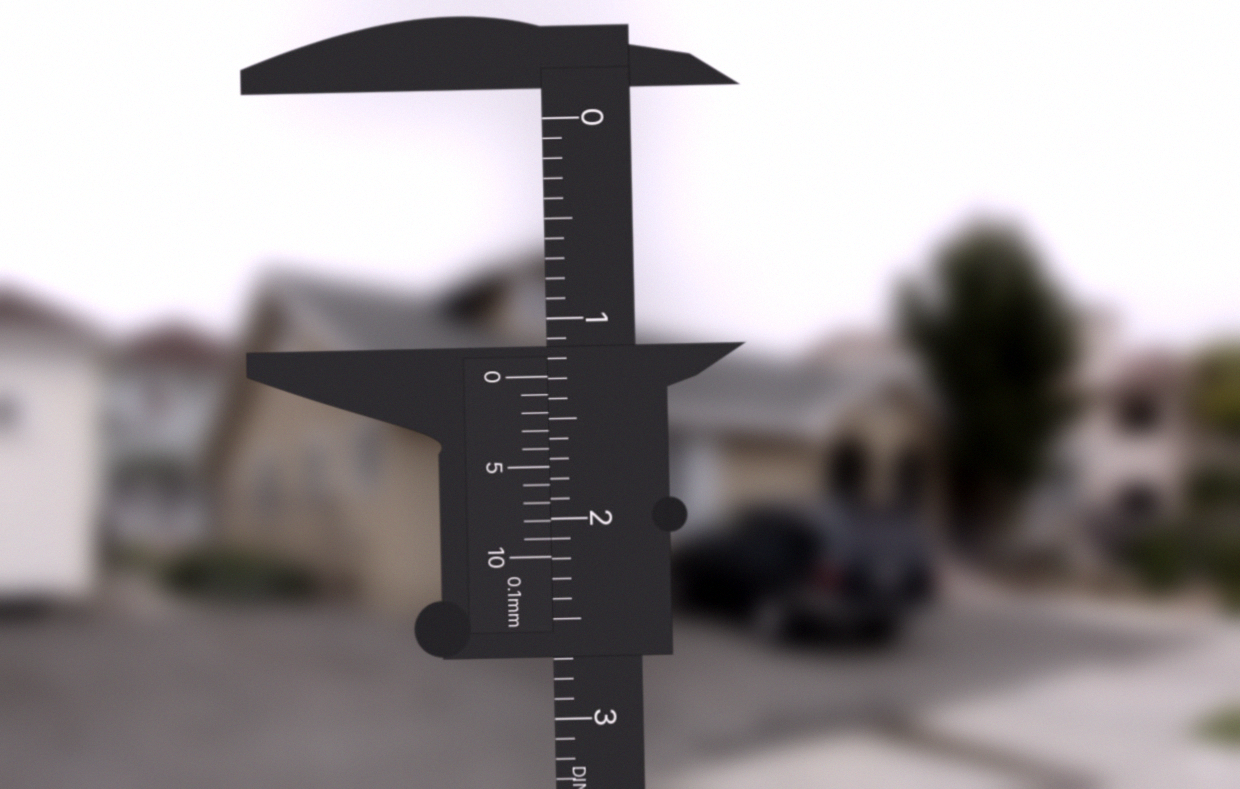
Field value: 12.9 mm
